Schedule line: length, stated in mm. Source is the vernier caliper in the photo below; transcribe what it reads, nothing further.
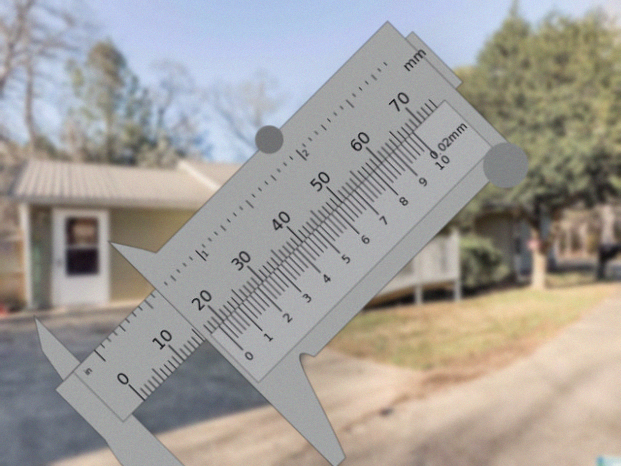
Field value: 18.8 mm
